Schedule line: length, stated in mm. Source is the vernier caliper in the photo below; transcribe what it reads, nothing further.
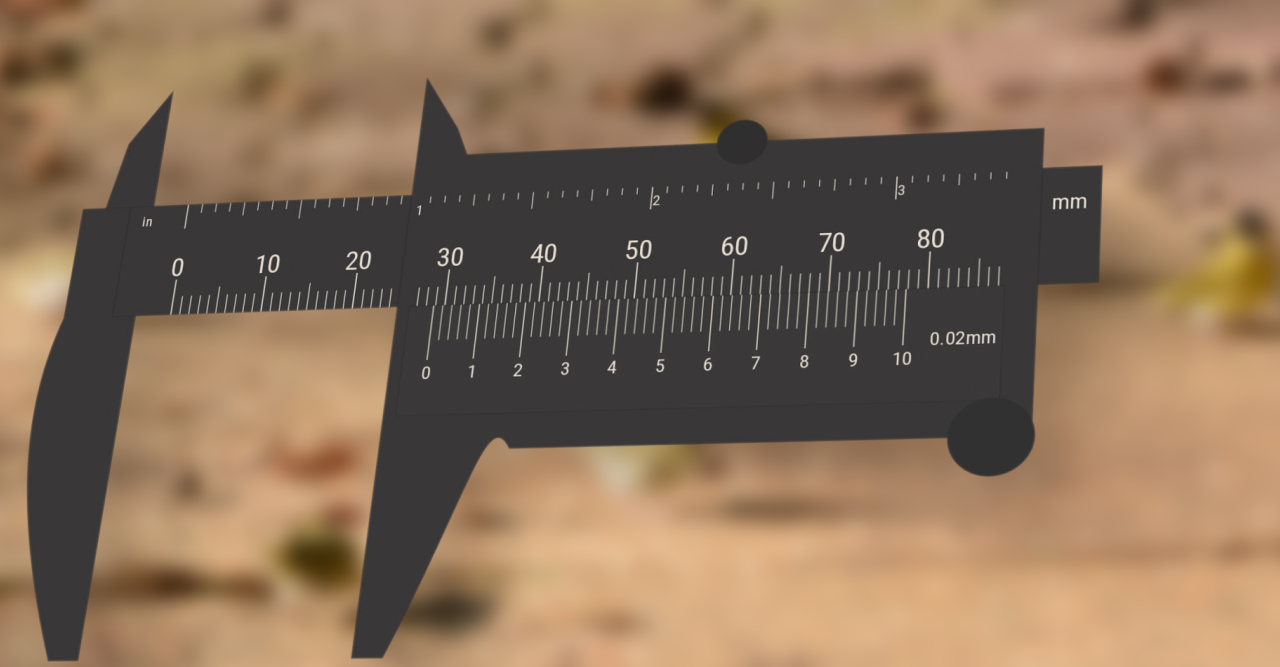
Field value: 28.8 mm
